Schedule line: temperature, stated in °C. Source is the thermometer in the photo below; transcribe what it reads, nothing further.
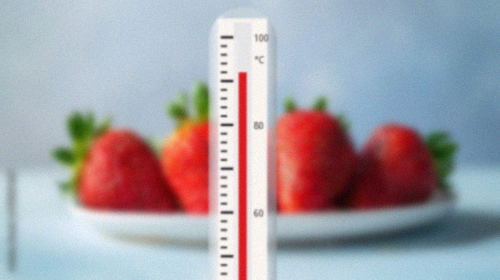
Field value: 92 °C
